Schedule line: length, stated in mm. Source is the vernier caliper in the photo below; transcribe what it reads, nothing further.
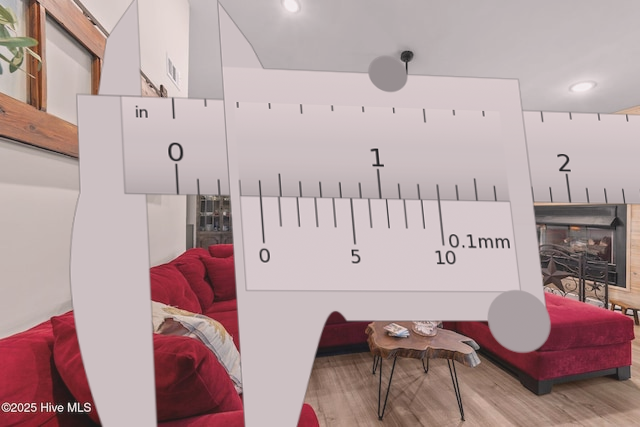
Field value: 4.0 mm
